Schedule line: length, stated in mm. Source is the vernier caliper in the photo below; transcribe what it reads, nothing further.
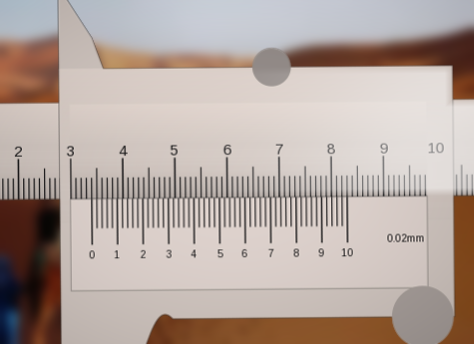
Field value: 34.0 mm
